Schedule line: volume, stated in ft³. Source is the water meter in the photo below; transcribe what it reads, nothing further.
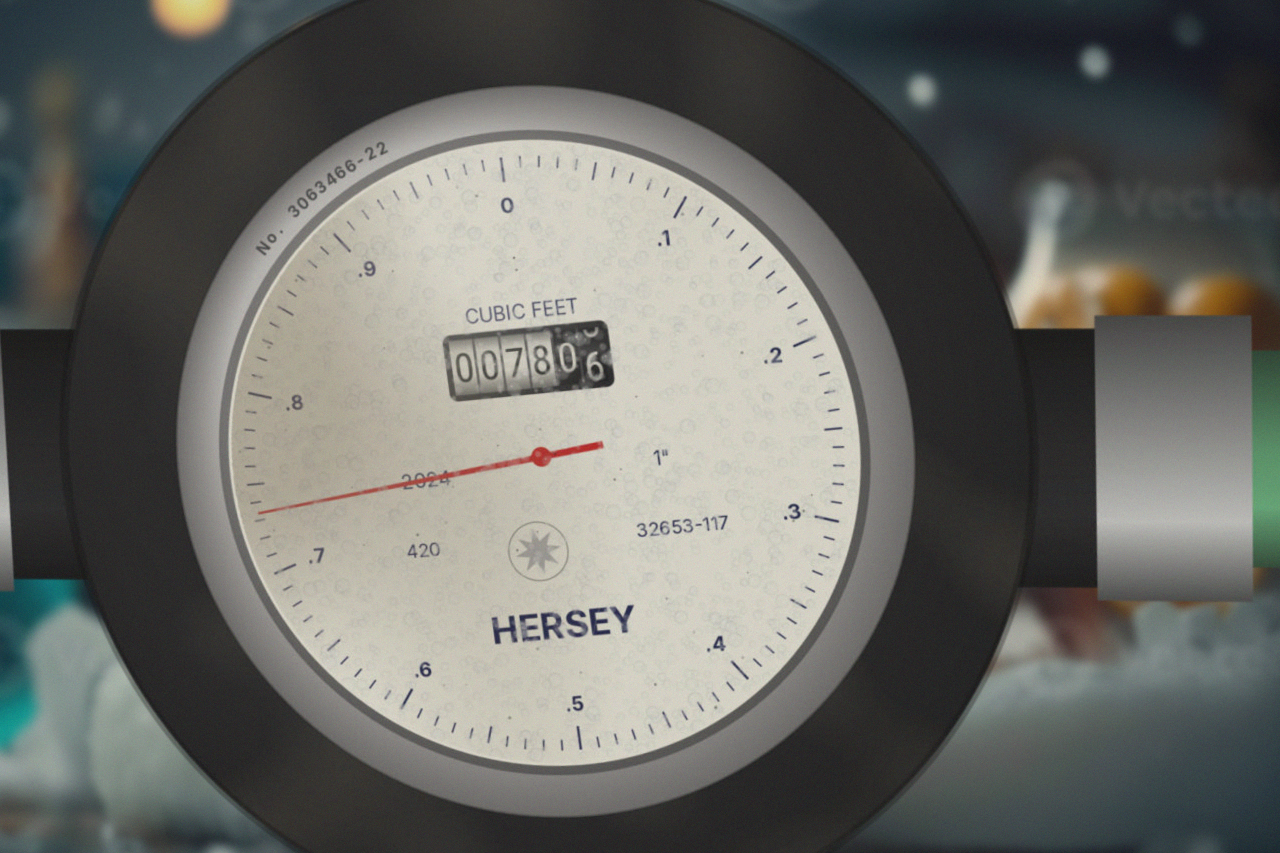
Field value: 7805.73 ft³
